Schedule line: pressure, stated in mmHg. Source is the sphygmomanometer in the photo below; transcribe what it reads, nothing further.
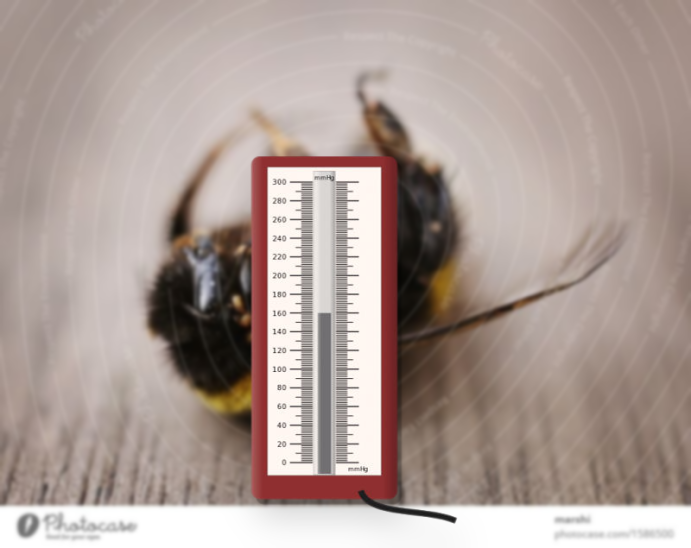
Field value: 160 mmHg
